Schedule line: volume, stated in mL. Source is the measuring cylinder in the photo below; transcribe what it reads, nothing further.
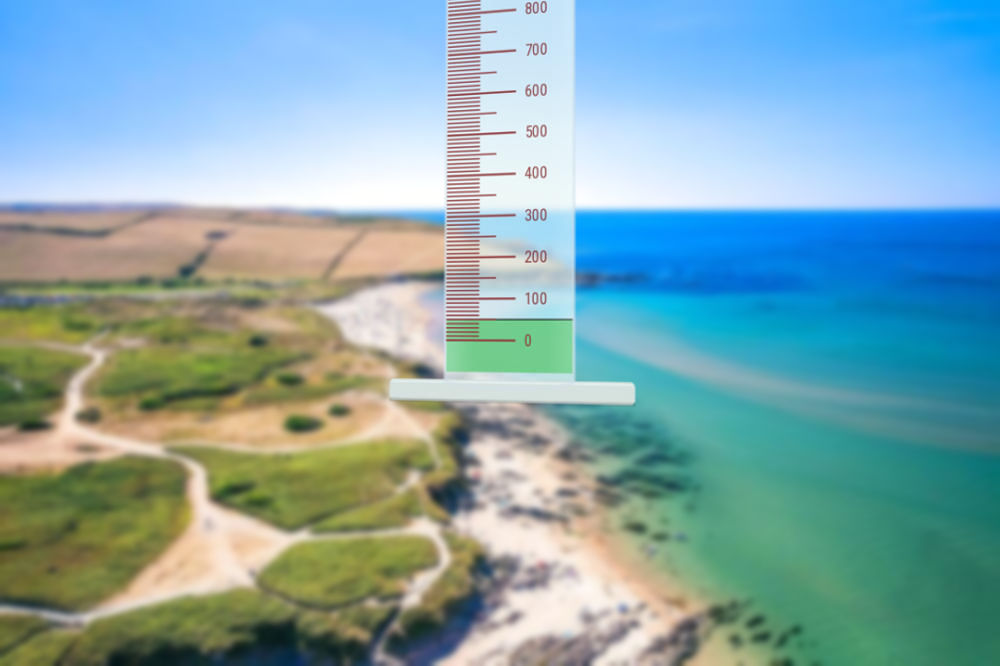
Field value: 50 mL
